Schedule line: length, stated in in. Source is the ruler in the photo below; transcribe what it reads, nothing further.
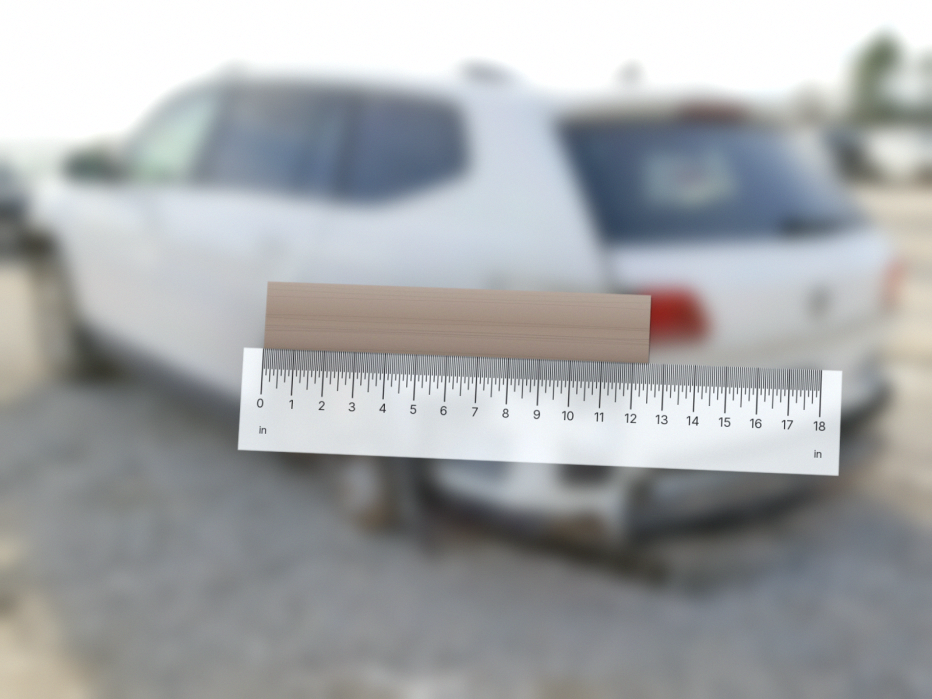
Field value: 12.5 in
